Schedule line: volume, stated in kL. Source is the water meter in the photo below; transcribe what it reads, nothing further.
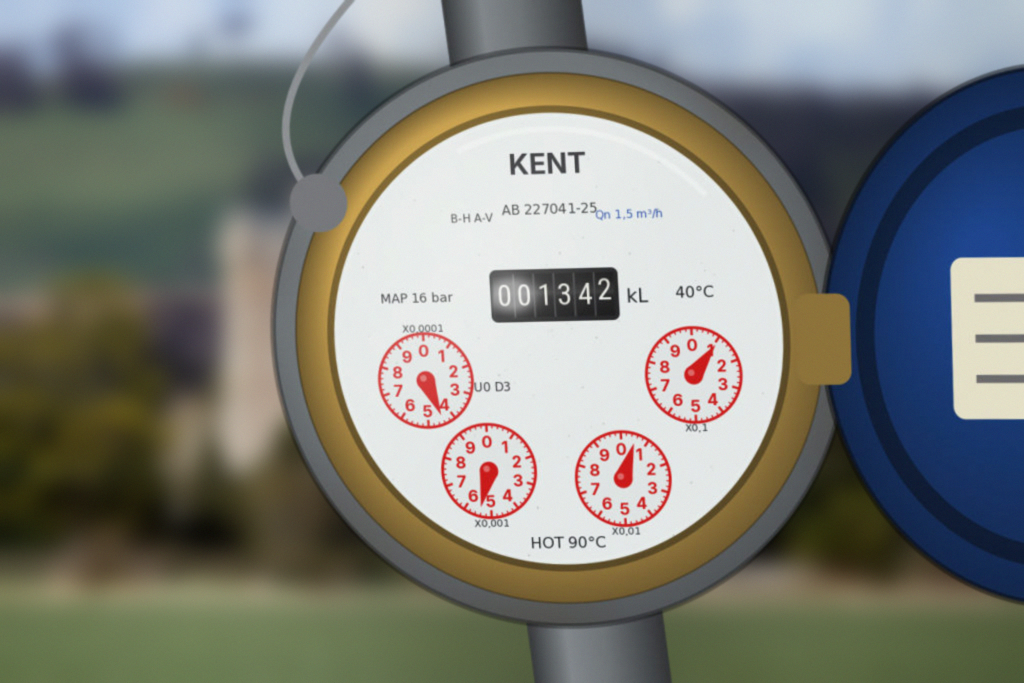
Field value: 1342.1054 kL
